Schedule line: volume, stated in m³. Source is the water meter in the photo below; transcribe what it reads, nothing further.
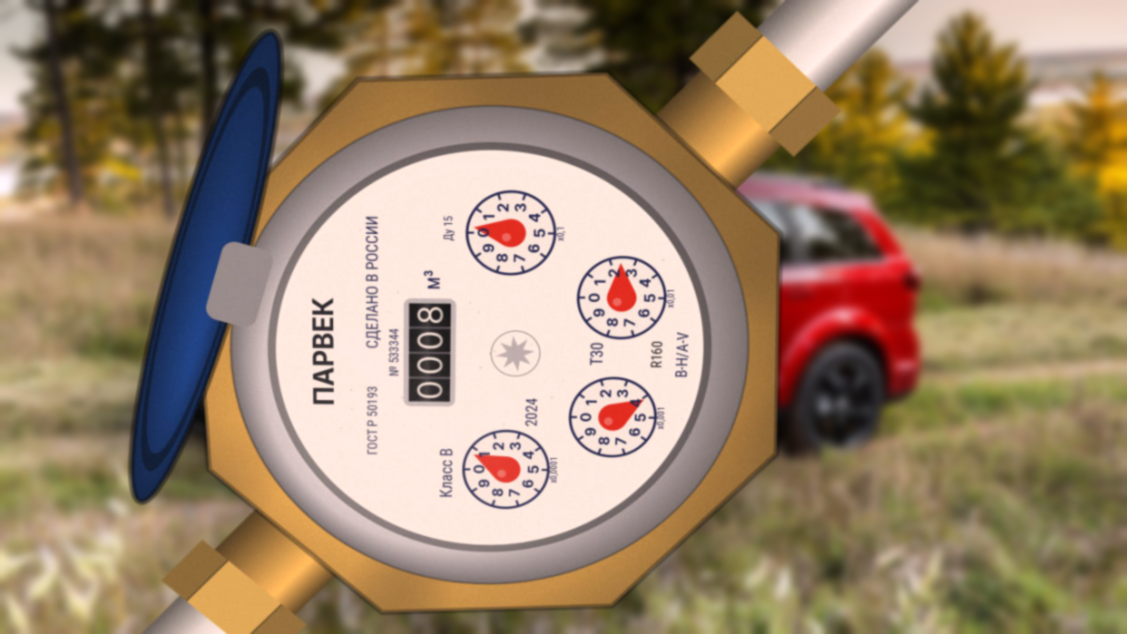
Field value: 8.0240 m³
